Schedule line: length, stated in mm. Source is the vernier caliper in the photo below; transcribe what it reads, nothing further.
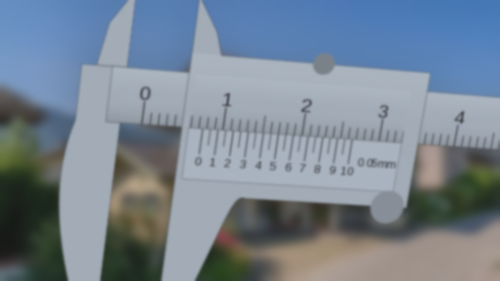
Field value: 7.5 mm
